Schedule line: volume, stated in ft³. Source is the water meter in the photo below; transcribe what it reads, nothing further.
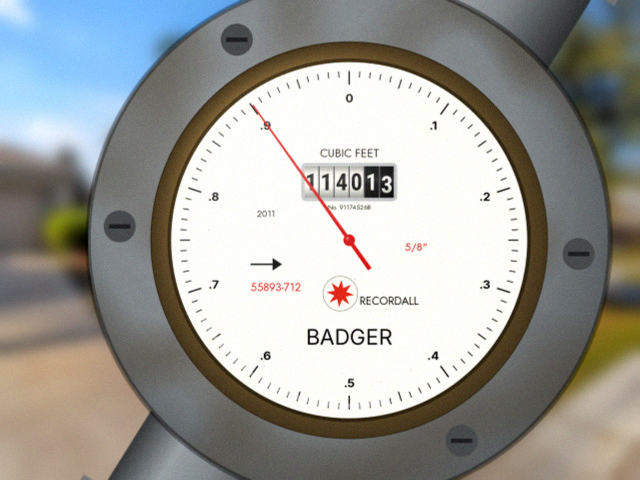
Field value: 114012.90 ft³
